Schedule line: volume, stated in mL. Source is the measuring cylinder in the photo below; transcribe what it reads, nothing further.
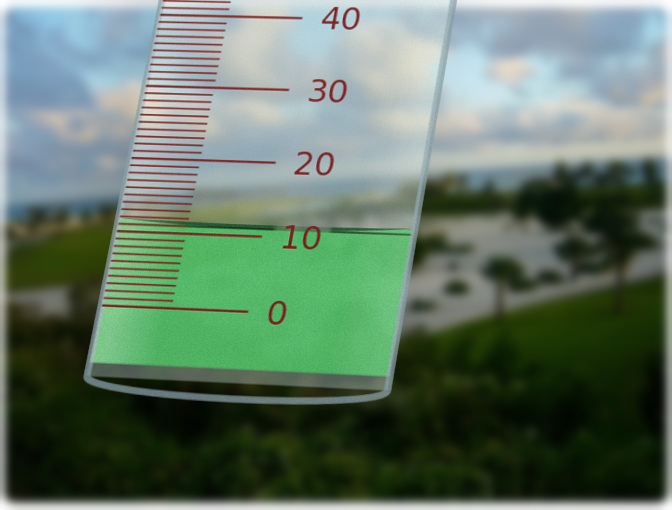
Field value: 11 mL
